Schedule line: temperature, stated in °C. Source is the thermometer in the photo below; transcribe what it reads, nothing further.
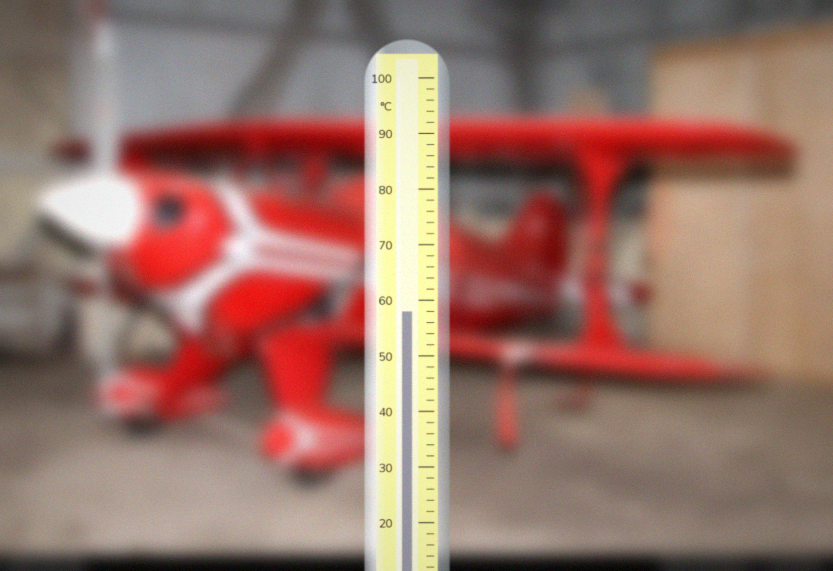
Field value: 58 °C
